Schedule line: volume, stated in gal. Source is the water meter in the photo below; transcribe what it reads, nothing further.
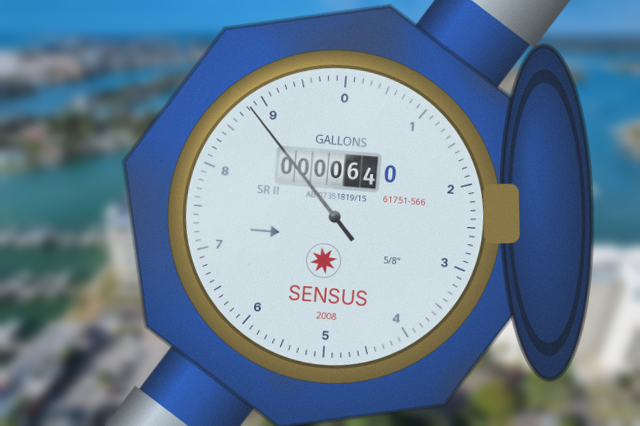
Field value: 638.8 gal
